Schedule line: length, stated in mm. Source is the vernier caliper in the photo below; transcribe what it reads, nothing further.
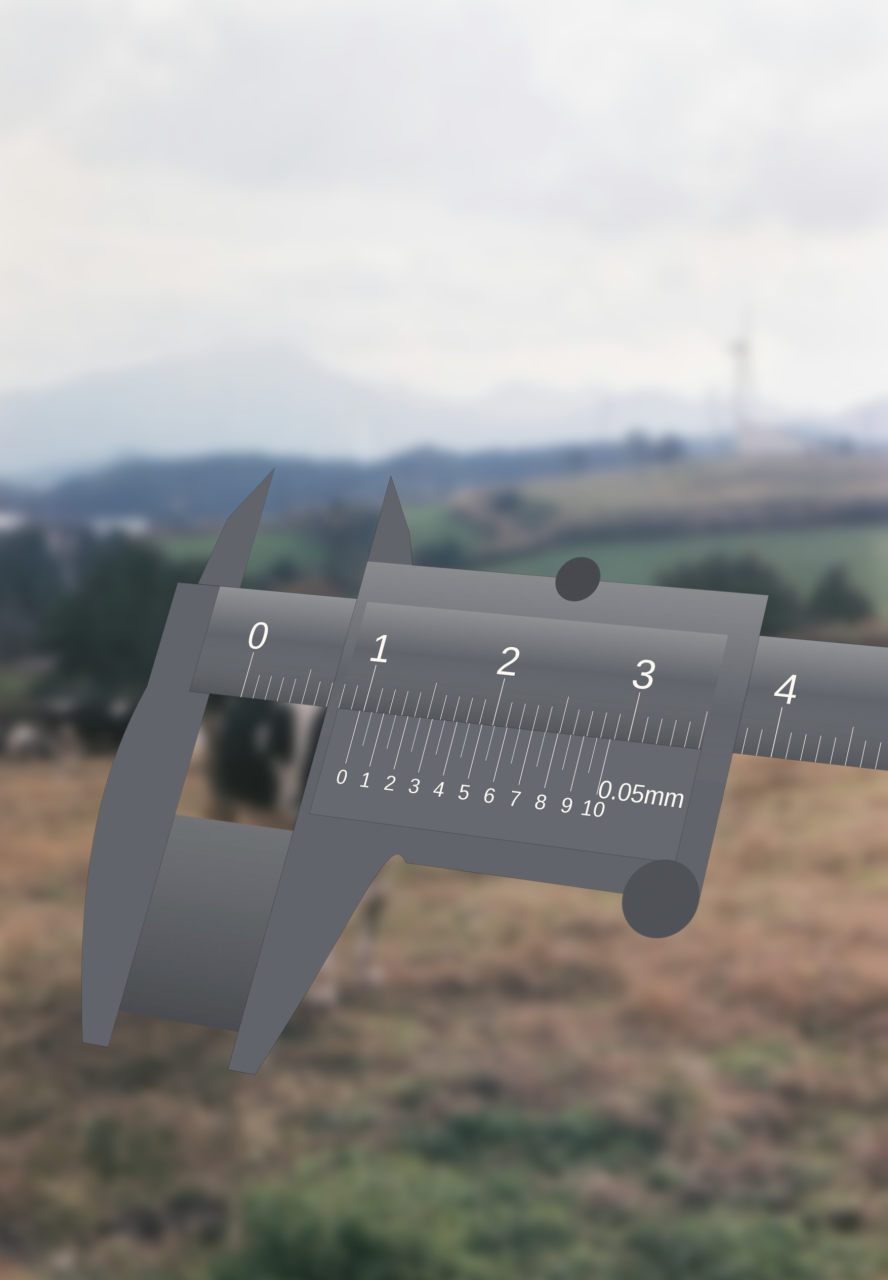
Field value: 9.7 mm
